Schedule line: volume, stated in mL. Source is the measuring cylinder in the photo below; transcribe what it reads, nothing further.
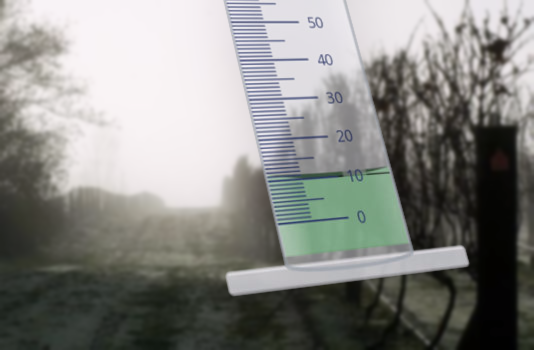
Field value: 10 mL
